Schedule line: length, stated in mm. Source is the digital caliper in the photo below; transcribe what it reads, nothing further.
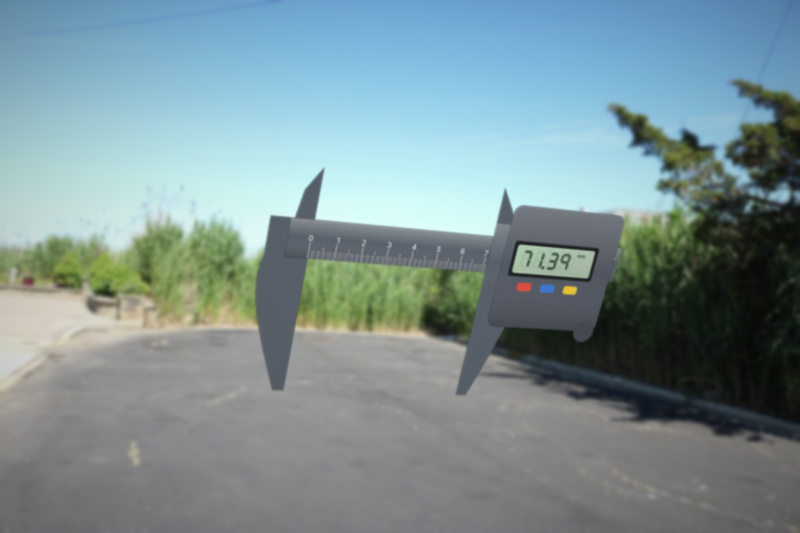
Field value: 71.39 mm
